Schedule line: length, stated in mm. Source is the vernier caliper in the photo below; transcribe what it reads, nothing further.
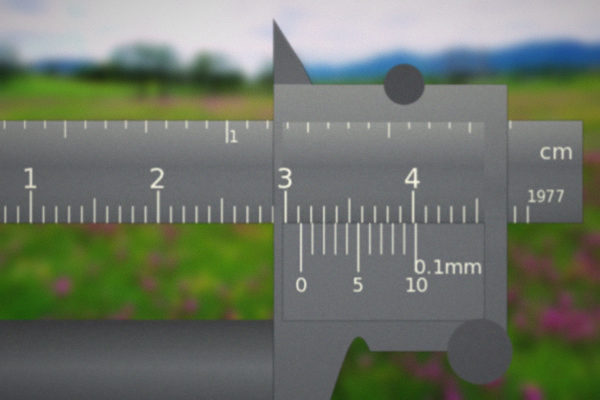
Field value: 31.2 mm
